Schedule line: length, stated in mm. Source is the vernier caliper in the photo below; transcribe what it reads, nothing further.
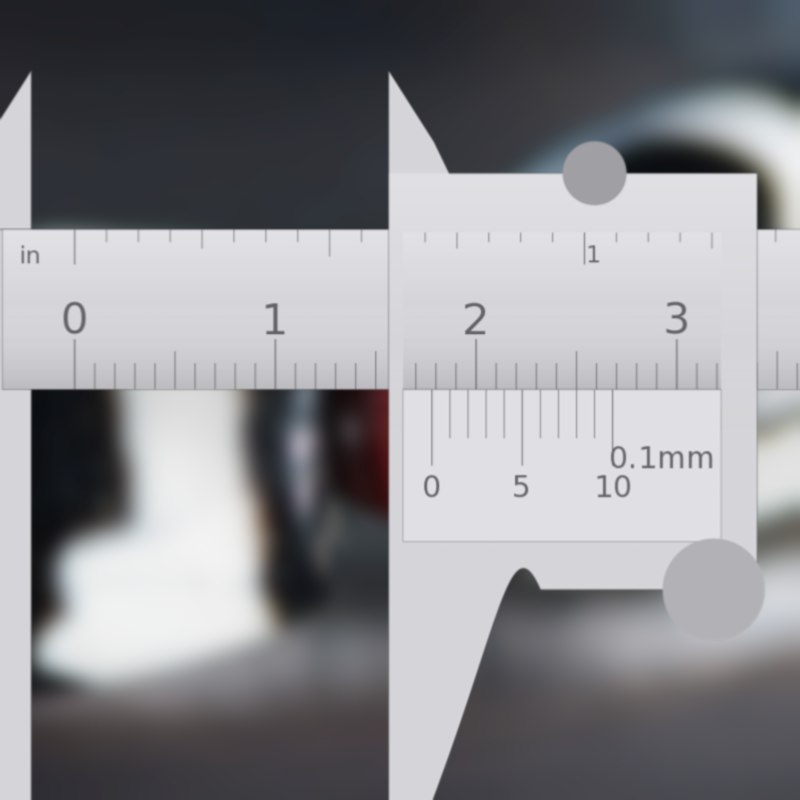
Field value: 17.8 mm
